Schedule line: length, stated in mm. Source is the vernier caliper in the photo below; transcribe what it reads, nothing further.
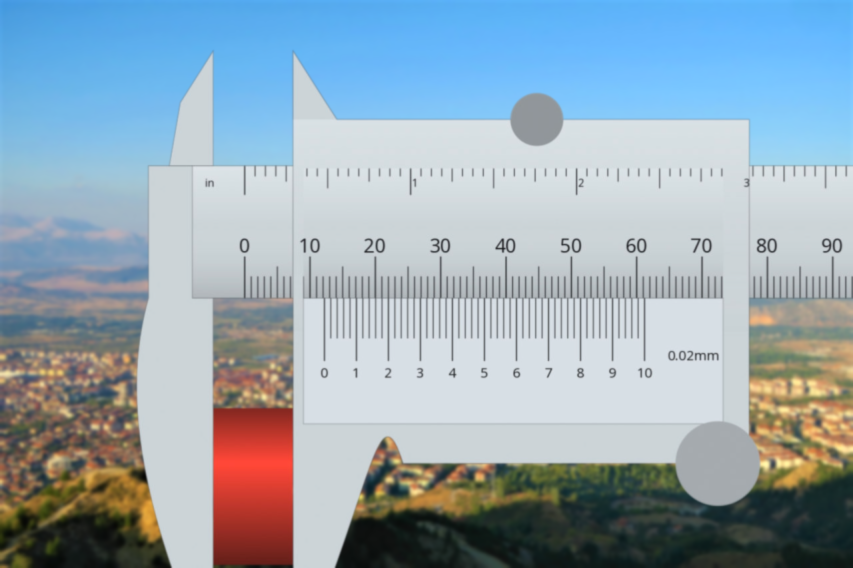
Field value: 12.2 mm
